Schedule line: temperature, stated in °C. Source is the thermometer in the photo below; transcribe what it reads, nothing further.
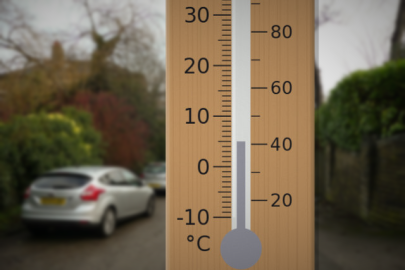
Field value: 5 °C
